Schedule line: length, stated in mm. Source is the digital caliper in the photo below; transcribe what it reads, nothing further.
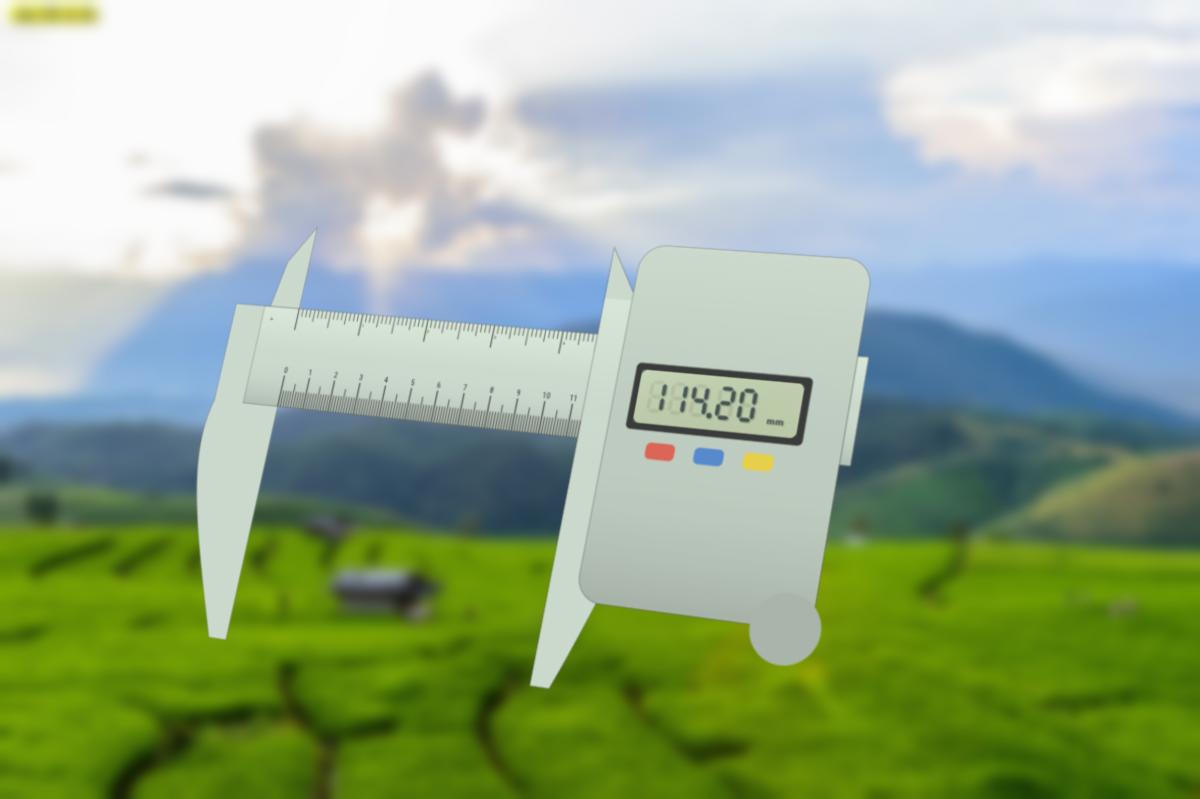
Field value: 114.20 mm
